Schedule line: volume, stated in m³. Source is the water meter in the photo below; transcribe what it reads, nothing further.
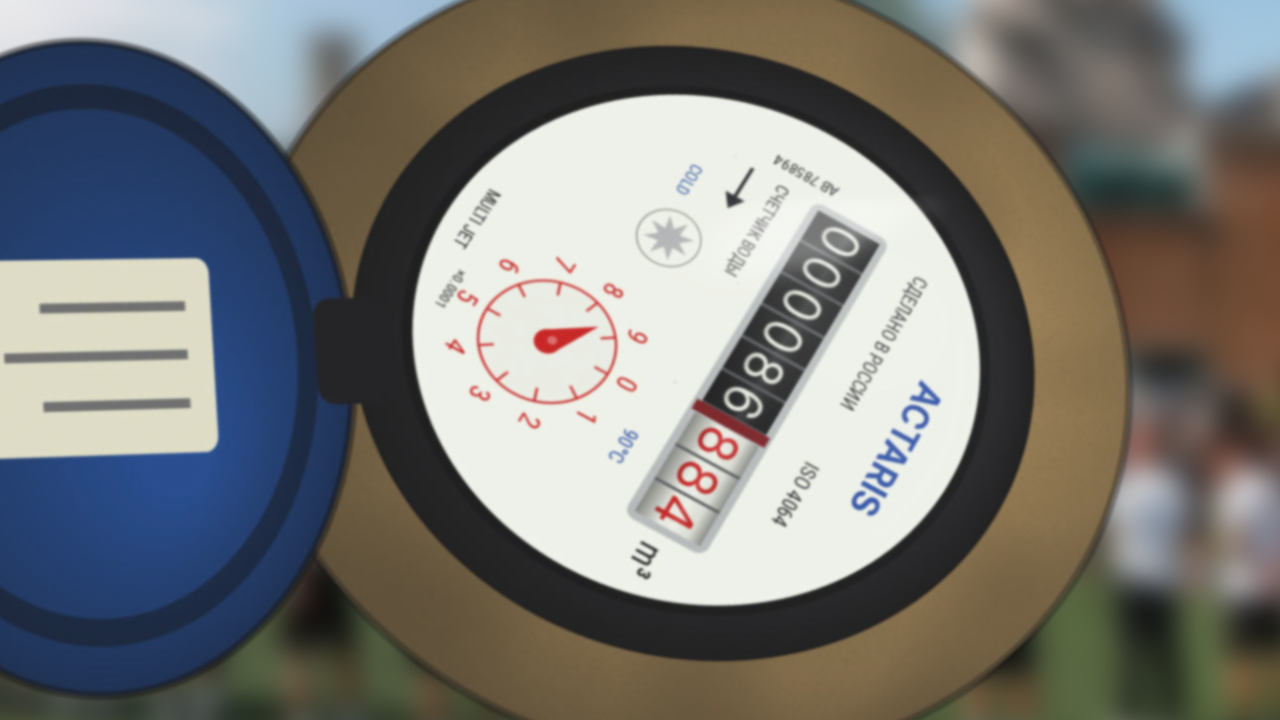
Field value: 86.8848 m³
